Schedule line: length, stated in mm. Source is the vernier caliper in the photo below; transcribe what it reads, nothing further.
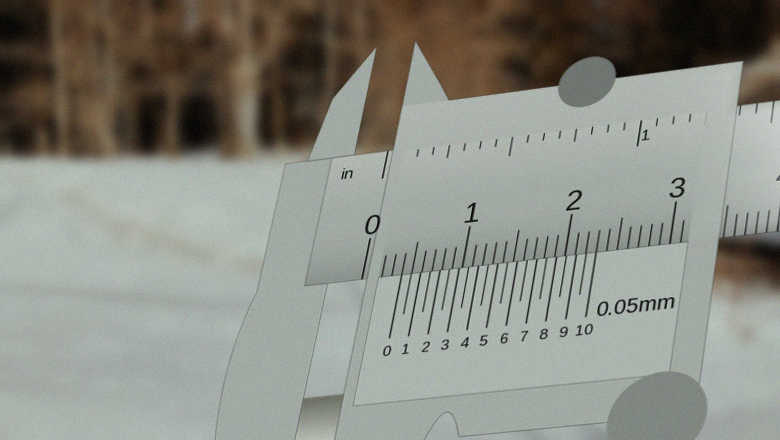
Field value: 4.0 mm
